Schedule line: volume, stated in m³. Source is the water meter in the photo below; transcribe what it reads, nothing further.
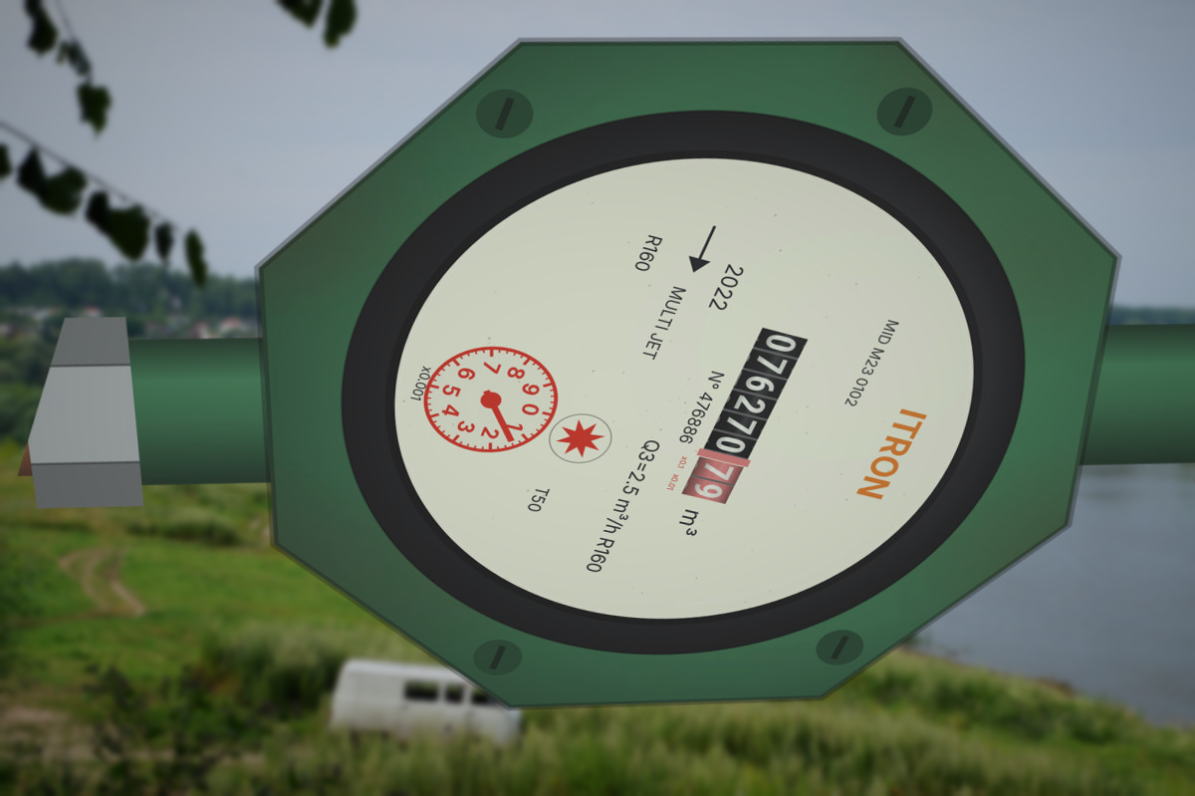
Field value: 76270.791 m³
